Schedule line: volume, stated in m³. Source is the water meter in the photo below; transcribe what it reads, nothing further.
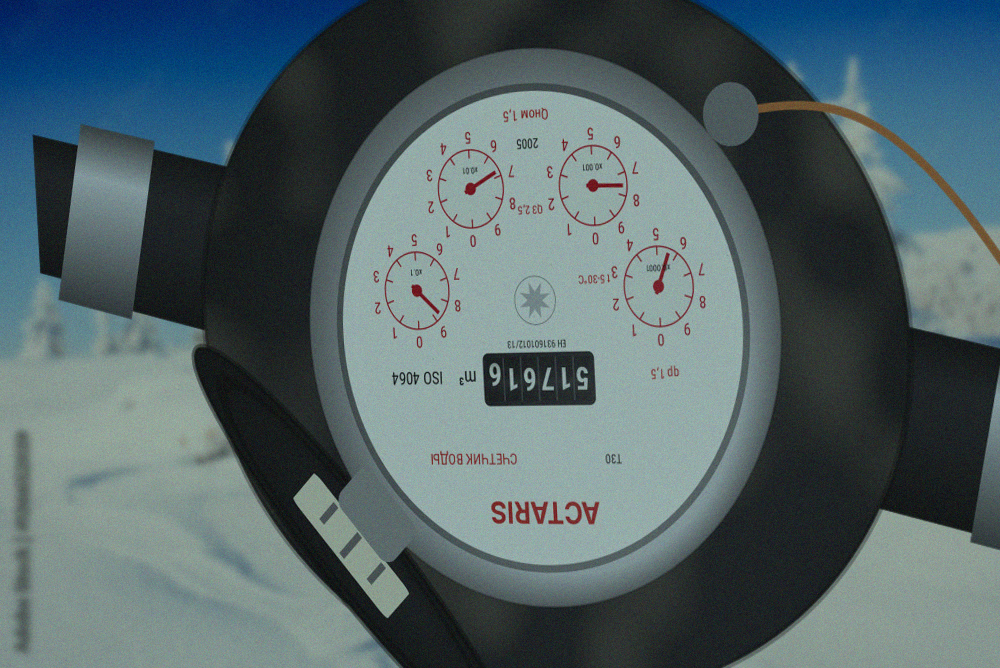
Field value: 517615.8675 m³
